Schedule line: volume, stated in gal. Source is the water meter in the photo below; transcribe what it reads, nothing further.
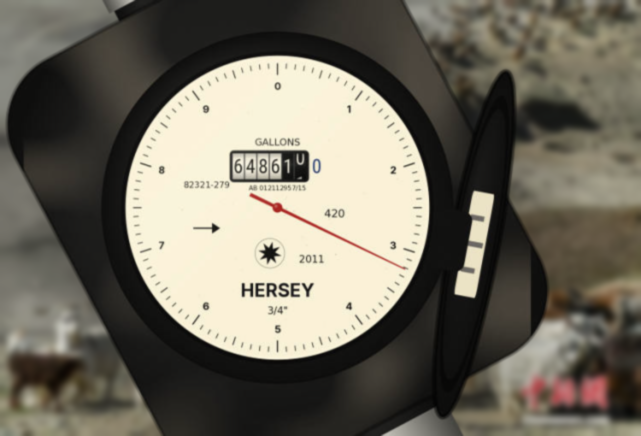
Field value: 6486103.2 gal
